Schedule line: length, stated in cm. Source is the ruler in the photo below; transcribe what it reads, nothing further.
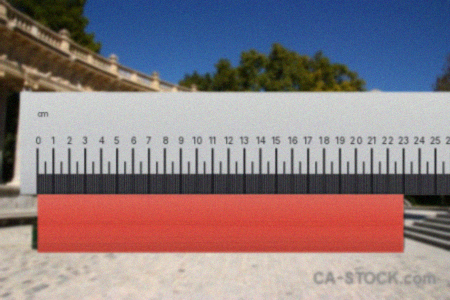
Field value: 23 cm
